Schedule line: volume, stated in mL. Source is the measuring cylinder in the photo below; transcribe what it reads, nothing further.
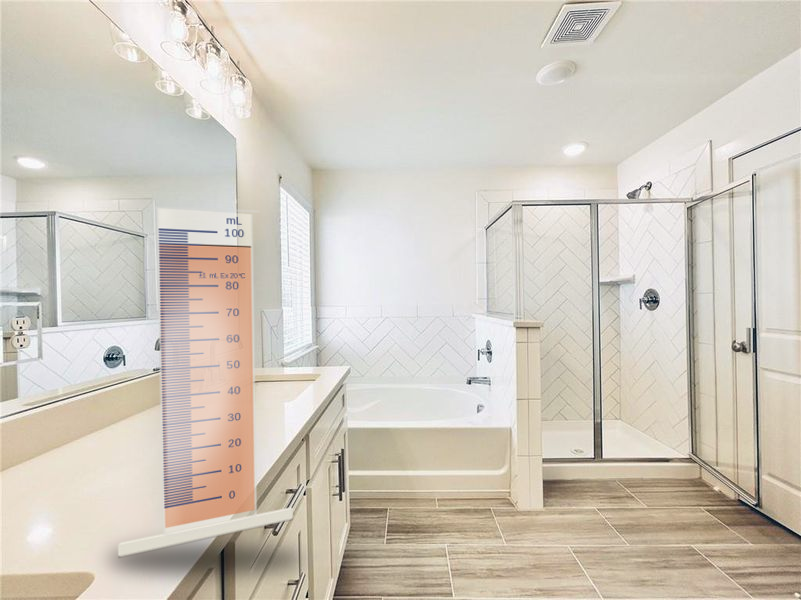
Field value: 95 mL
